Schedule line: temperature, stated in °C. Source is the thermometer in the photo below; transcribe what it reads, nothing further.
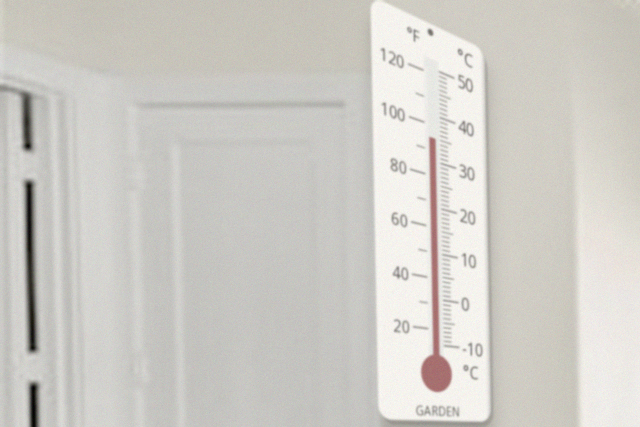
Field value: 35 °C
